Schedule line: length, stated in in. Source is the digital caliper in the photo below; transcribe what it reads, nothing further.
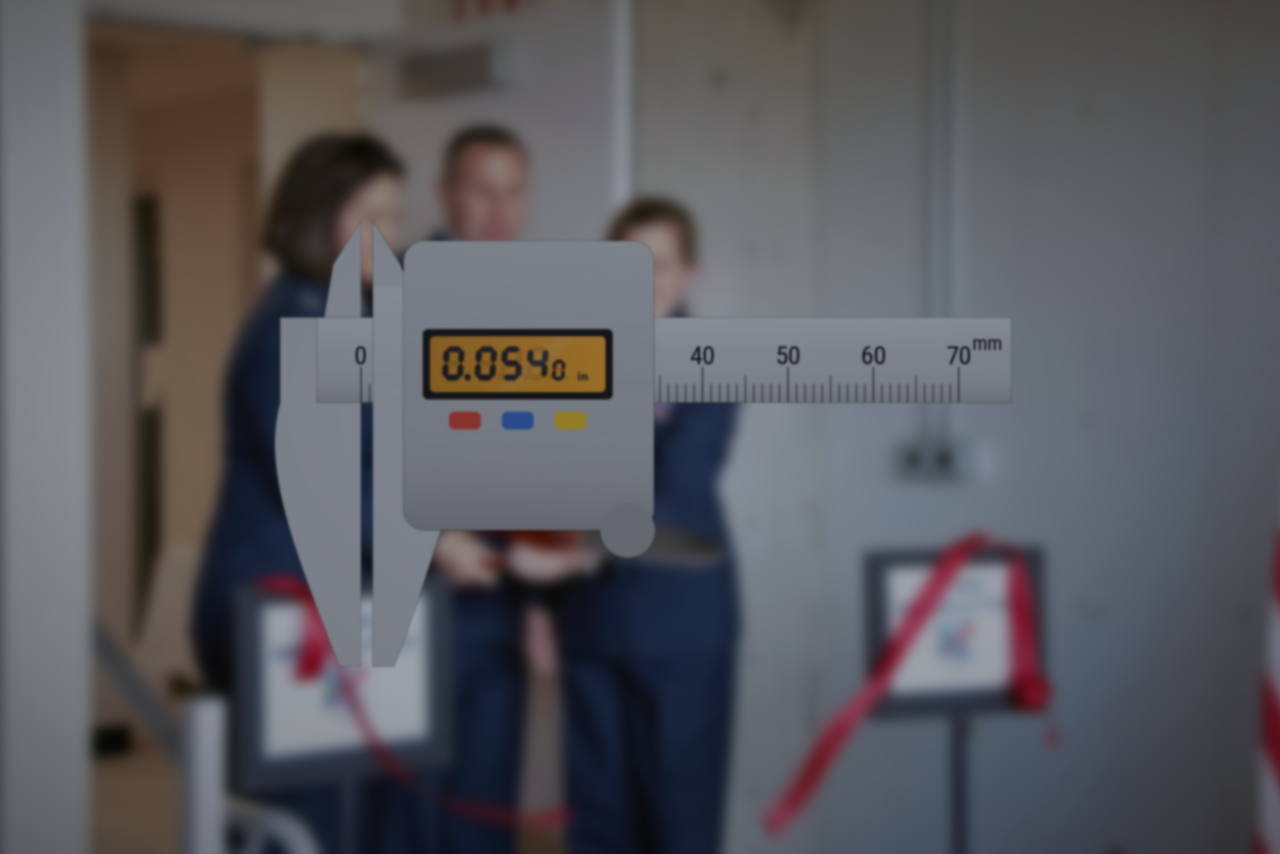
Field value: 0.0540 in
